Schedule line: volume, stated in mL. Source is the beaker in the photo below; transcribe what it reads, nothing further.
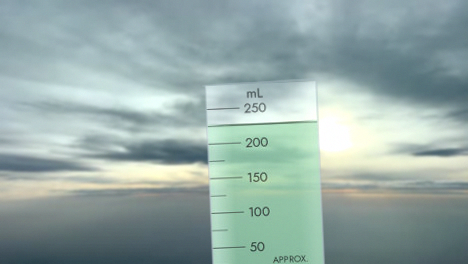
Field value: 225 mL
